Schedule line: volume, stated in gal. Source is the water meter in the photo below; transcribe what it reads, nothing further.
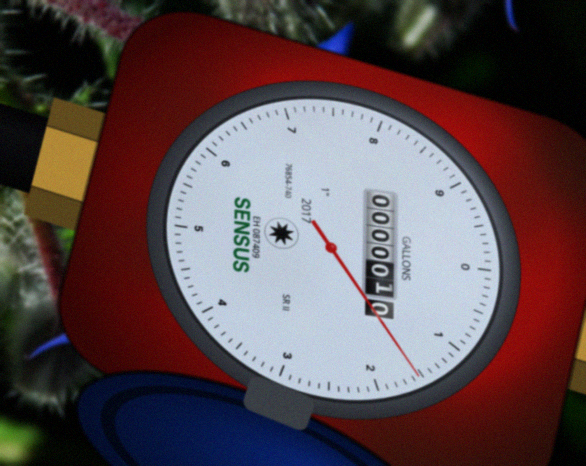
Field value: 11.5 gal
